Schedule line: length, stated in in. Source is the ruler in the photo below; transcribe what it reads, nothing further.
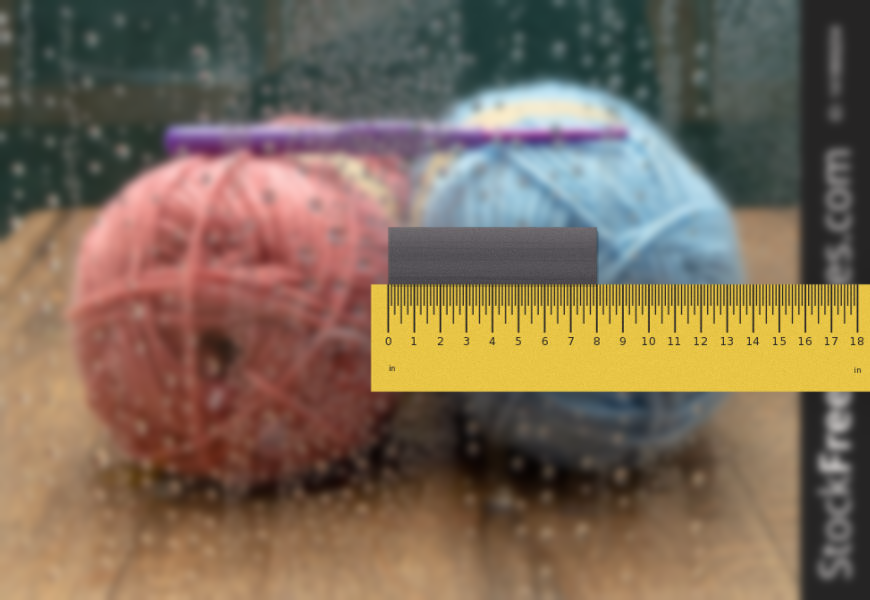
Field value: 8 in
